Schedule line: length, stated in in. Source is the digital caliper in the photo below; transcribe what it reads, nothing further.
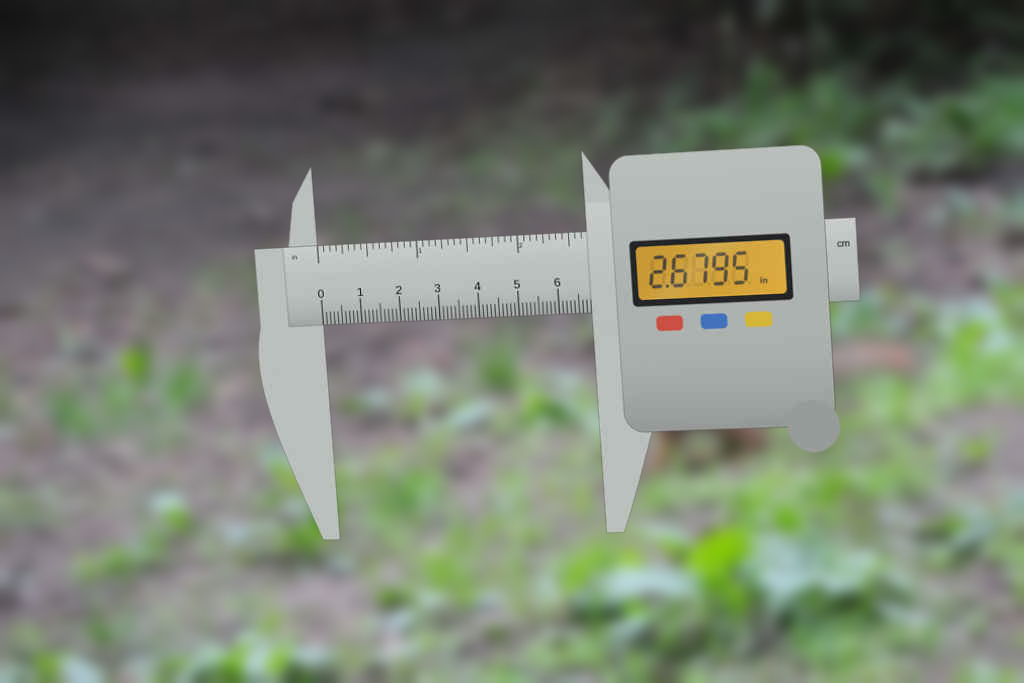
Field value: 2.6795 in
